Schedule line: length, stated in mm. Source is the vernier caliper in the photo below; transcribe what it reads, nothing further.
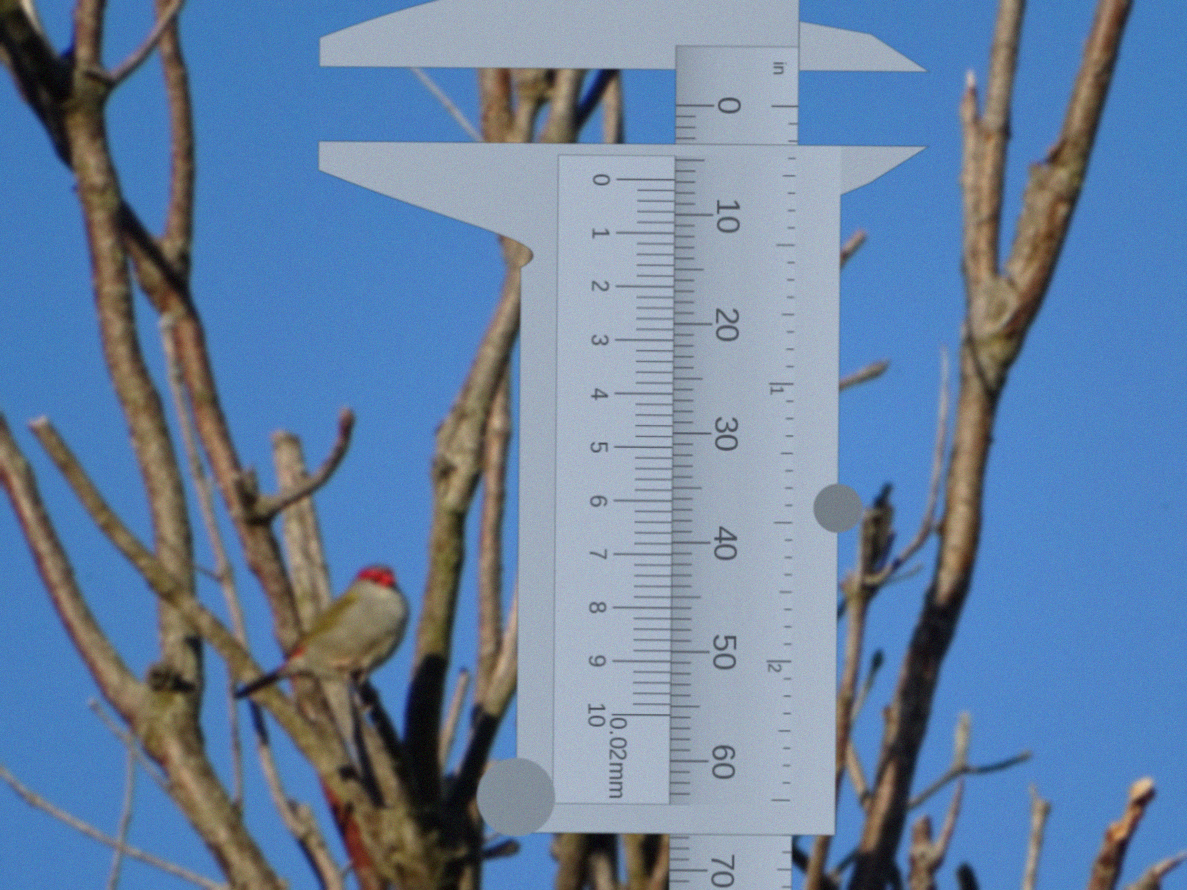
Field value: 6.8 mm
